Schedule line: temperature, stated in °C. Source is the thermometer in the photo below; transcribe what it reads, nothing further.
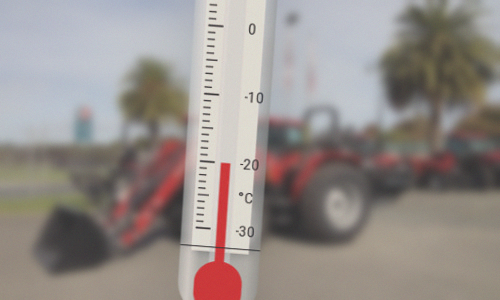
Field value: -20 °C
